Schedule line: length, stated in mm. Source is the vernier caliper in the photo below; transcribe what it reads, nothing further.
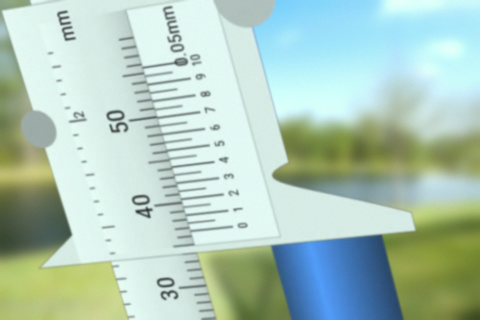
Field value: 36.6 mm
